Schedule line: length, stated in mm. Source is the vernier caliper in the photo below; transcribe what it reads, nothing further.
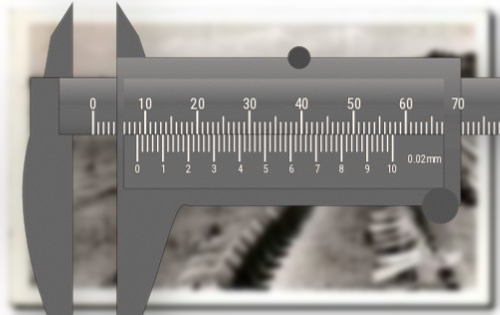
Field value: 8.5 mm
